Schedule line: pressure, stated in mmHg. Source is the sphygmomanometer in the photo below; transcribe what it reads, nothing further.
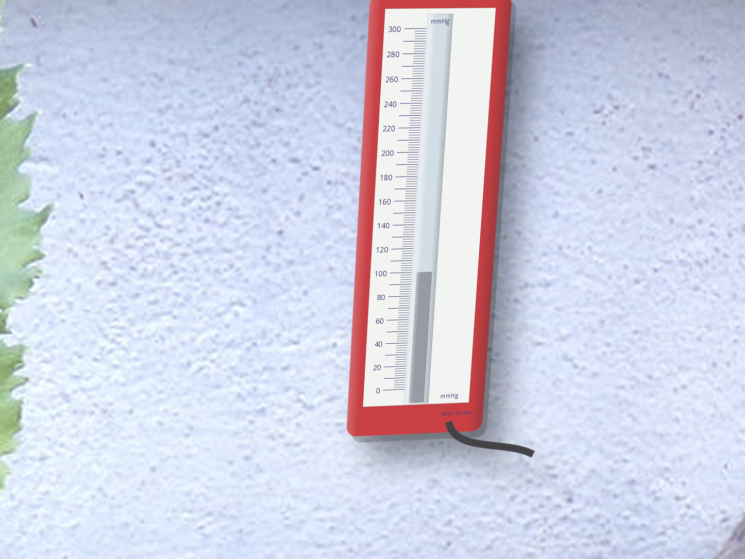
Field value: 100 mmHg
